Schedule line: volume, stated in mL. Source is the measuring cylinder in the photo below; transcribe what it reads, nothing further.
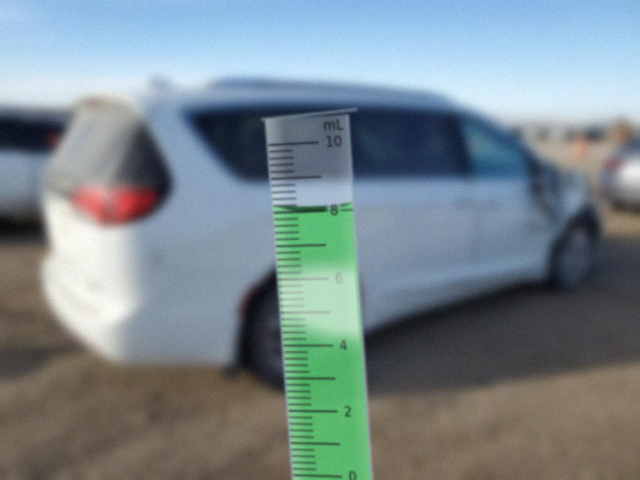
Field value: 8 mL
